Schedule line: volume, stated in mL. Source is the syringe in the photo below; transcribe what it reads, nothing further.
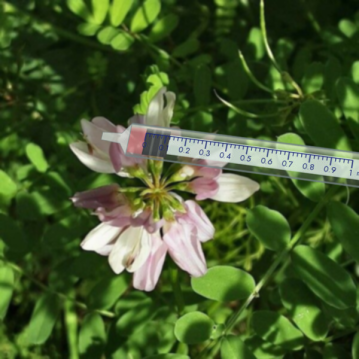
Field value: 0 mL
